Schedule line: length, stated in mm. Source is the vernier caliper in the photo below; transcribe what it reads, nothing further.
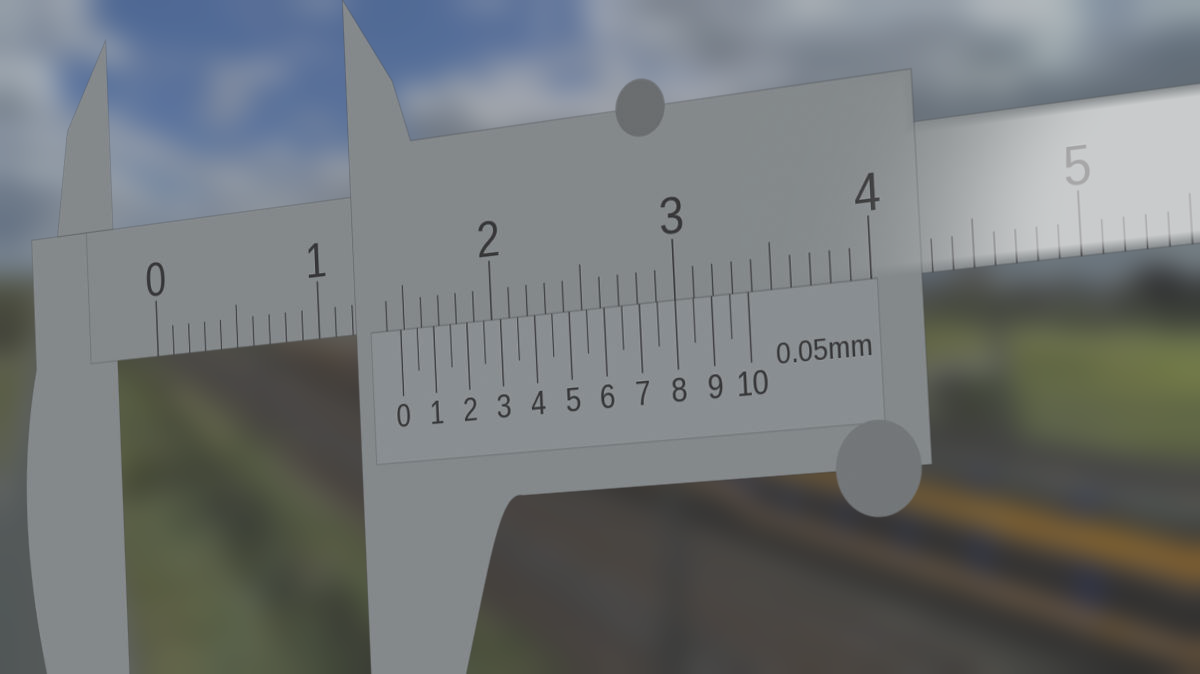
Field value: 14.8 mm
